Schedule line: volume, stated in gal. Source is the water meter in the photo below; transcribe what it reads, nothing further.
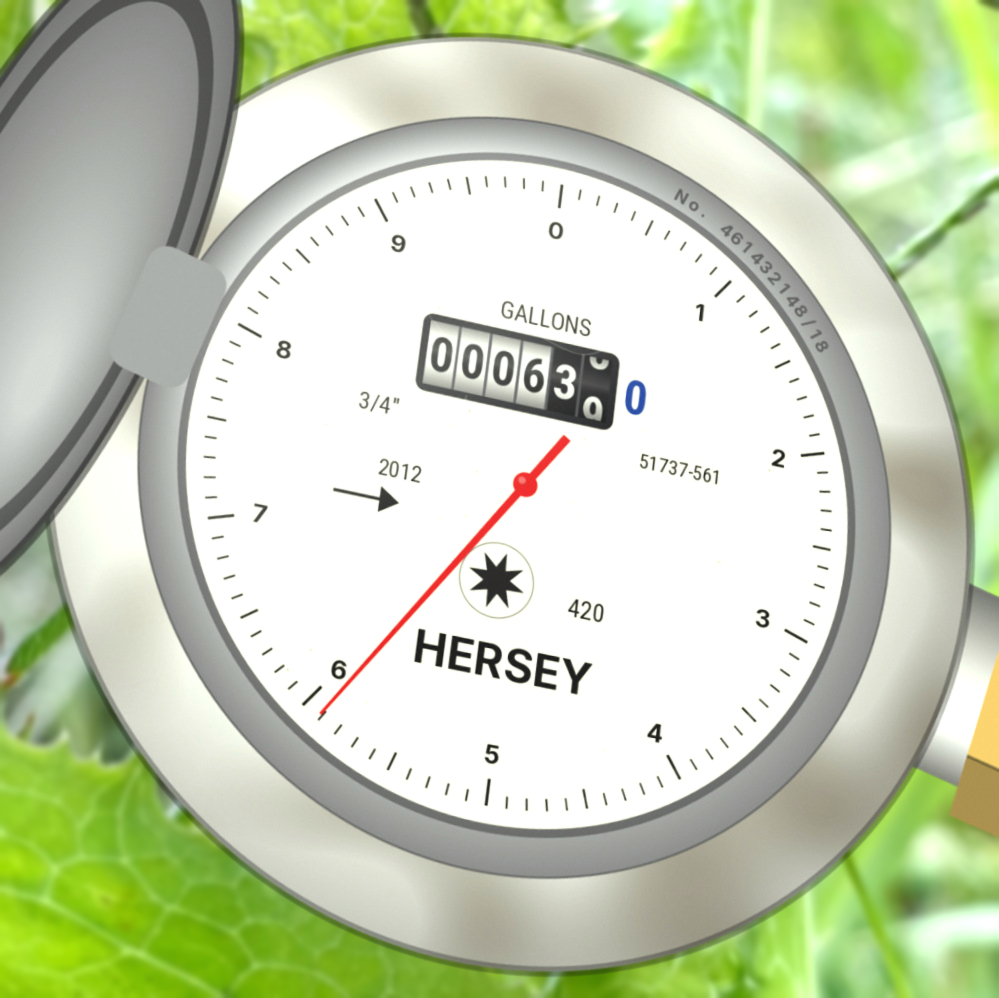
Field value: 6385.9 gal
